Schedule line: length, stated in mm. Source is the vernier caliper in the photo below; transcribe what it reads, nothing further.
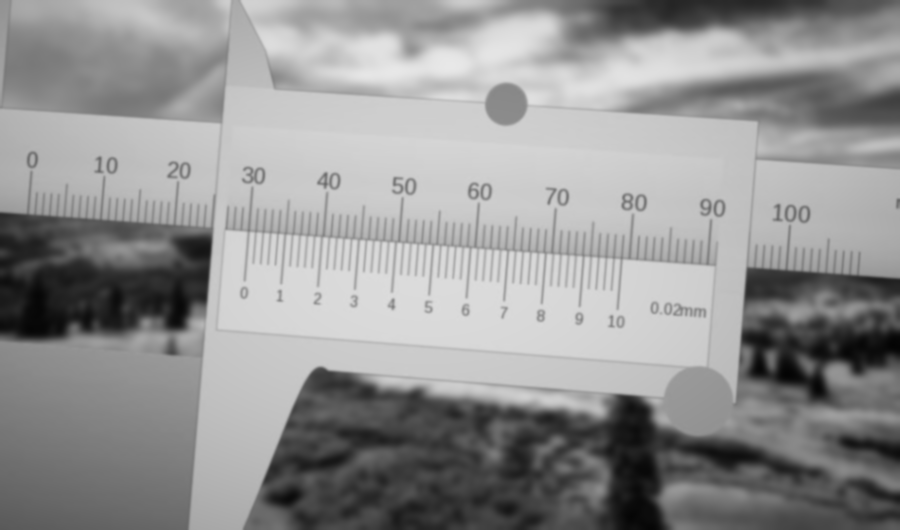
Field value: 30.0 mm
